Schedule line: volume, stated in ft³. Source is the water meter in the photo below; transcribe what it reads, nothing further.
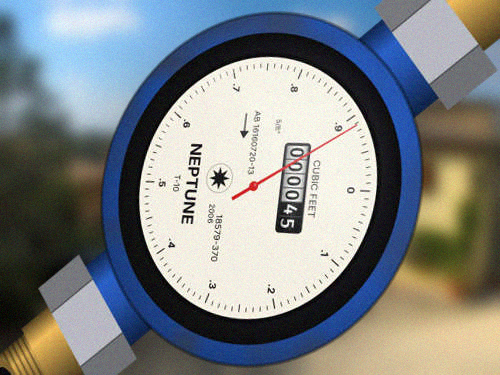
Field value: 44.91 ft³
